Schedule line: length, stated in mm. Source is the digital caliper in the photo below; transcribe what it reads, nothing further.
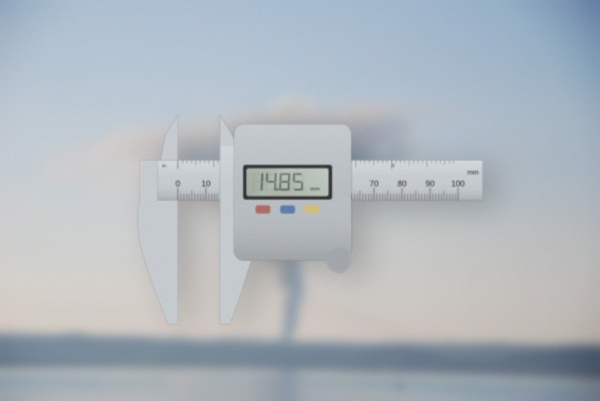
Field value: 14.85 mm
